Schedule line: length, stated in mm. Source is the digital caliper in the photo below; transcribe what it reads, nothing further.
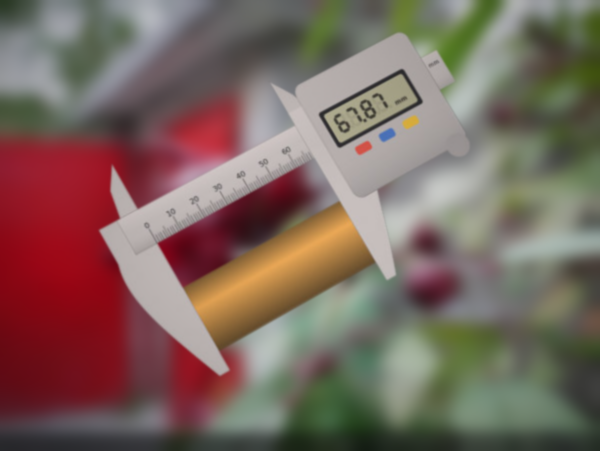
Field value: 67.87 mm
